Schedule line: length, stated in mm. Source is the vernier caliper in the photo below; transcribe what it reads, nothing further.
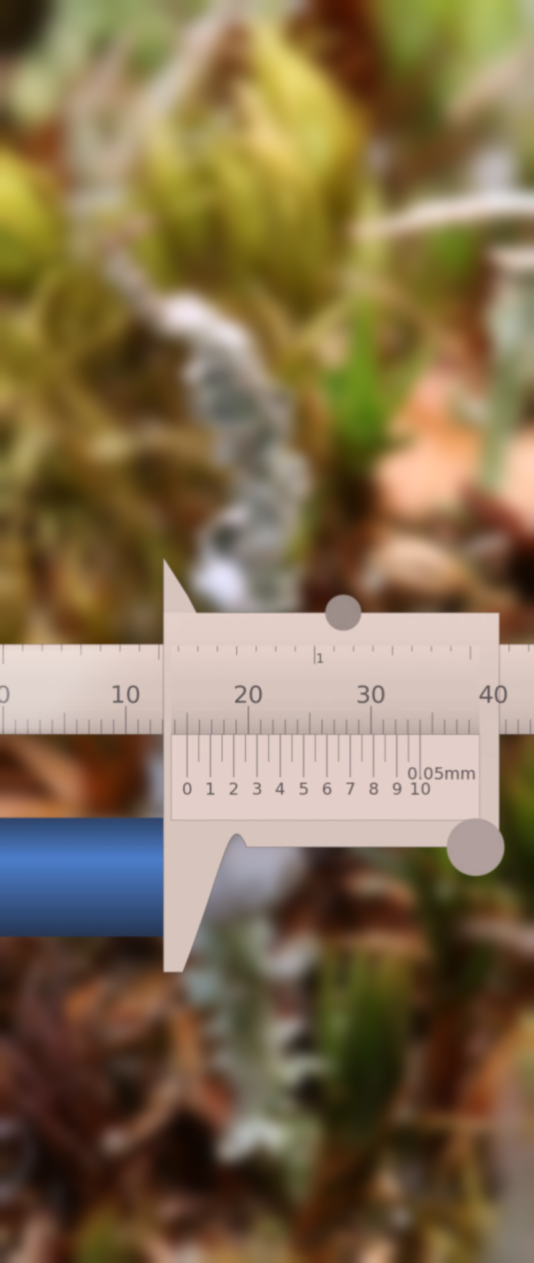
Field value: 15.0 mm
